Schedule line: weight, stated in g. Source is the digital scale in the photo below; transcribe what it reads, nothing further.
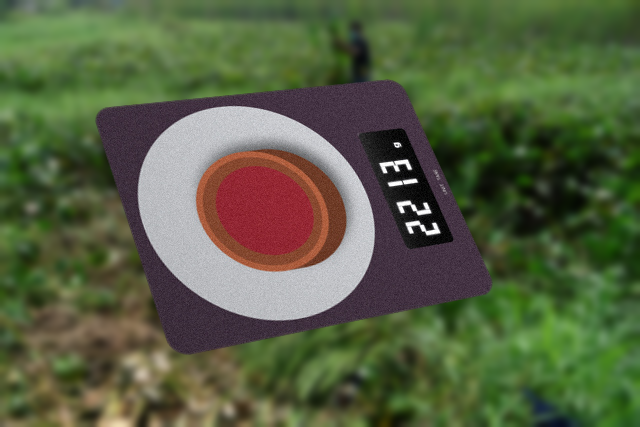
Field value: 2213 g
